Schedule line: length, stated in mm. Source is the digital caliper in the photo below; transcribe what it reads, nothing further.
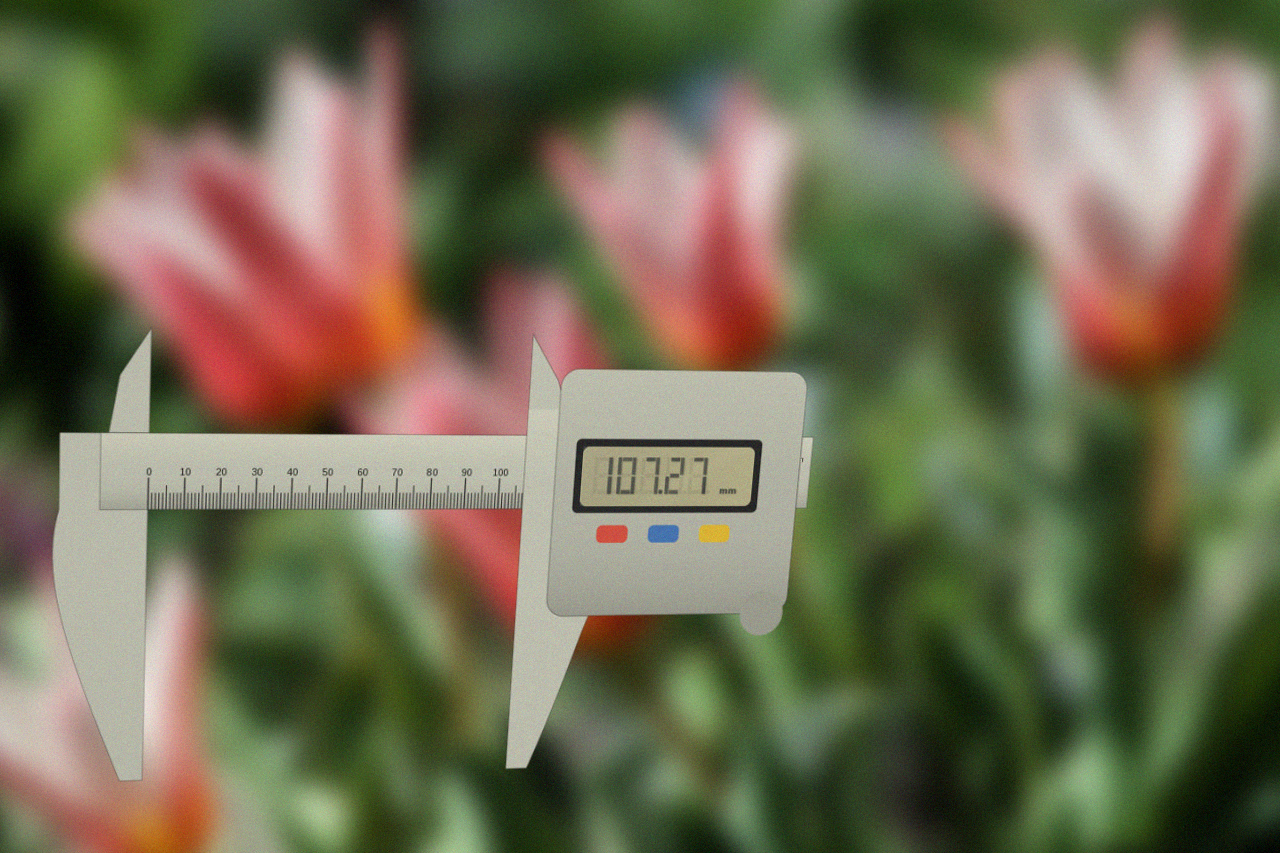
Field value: 107.27 mm
